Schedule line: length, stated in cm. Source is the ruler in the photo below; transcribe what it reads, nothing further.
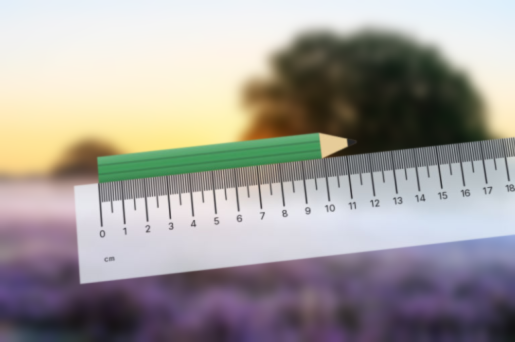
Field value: 11.5 cm
